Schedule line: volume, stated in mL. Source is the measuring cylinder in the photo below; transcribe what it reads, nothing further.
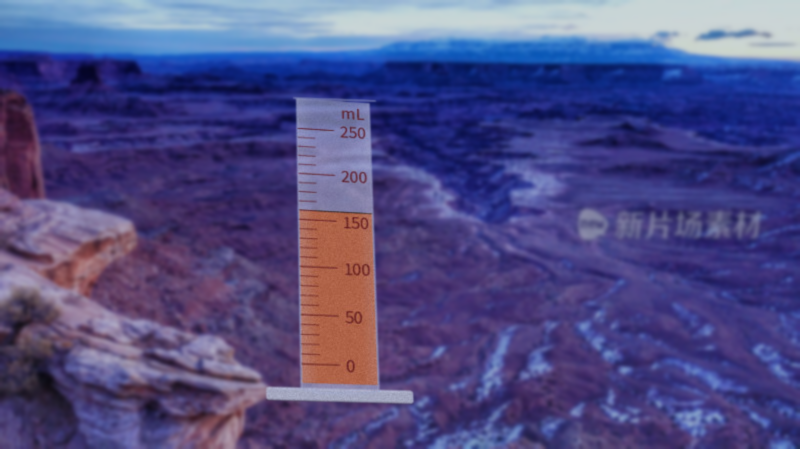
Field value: 160 mL
